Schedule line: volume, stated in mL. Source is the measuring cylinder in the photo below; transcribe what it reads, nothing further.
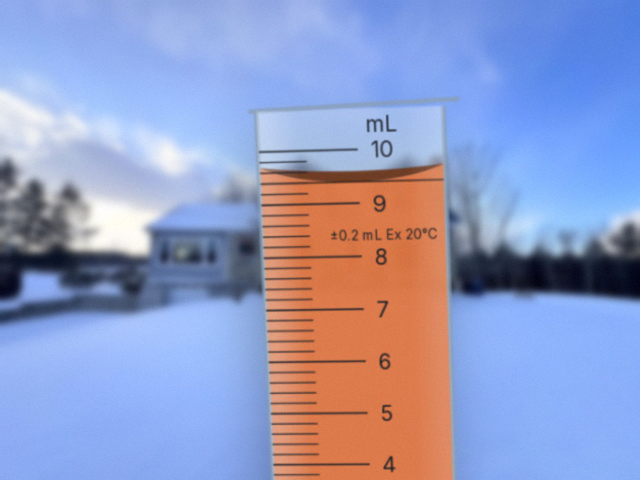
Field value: 9.4 mL
